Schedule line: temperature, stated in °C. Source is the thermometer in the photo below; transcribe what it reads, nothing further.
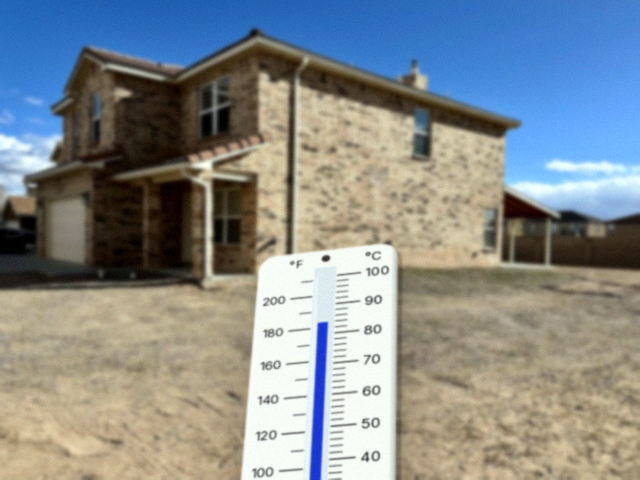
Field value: 84 °C
